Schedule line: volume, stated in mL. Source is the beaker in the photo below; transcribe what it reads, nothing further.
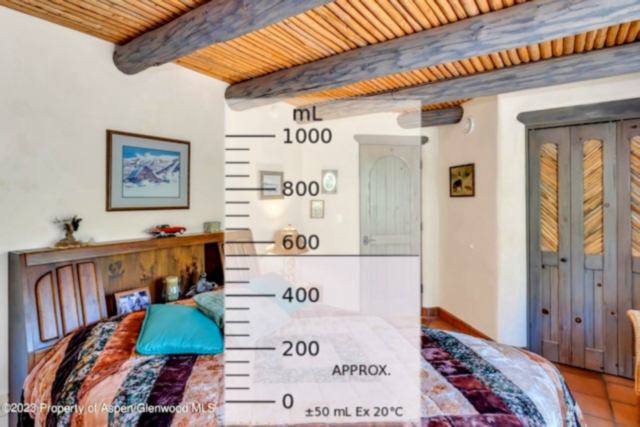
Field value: 550 mL
